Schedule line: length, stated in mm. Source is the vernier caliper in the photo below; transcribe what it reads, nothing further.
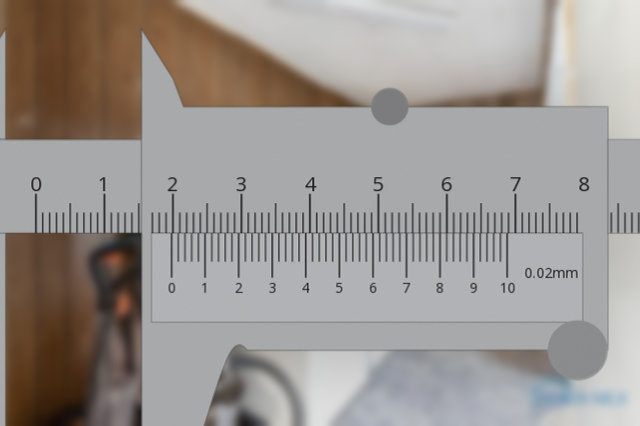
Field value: 19.8 mm
